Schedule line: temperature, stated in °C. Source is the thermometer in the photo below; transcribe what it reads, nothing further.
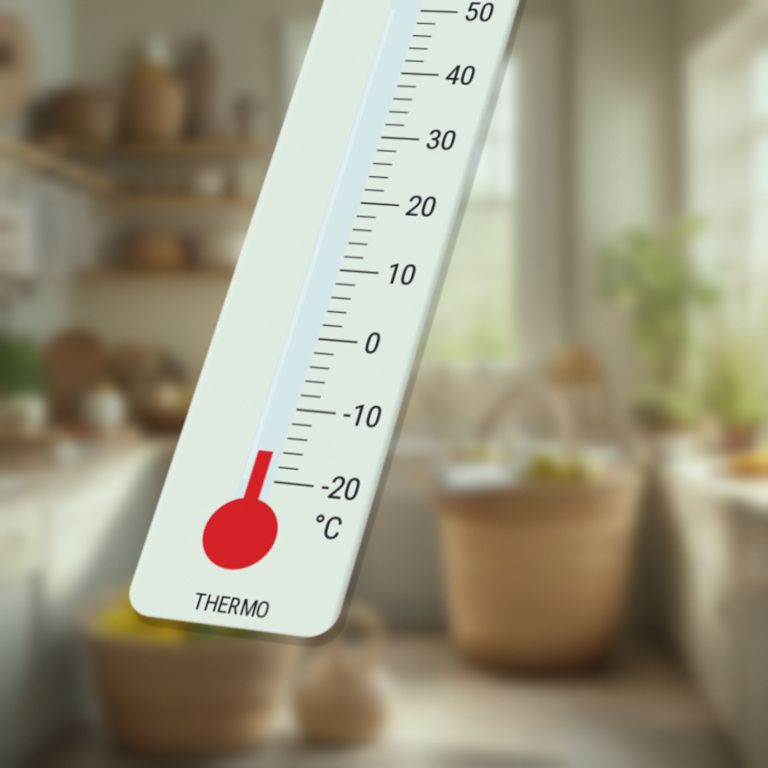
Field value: -16 °C
